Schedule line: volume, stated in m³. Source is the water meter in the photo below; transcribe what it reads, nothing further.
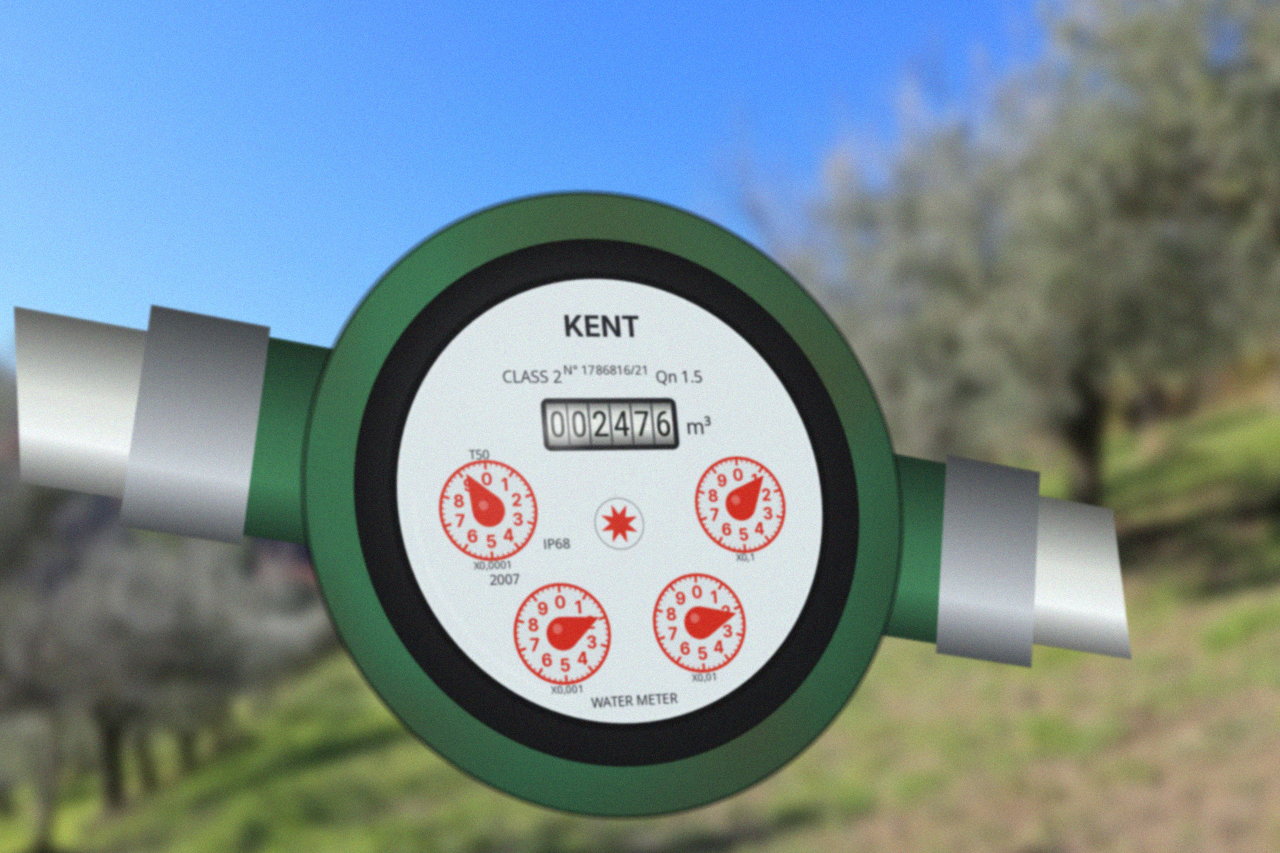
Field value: 2476.1219 m³
